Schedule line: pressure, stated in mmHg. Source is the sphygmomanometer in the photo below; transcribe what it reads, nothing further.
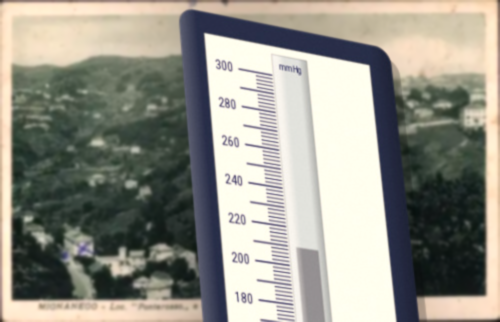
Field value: 210 mmHg
